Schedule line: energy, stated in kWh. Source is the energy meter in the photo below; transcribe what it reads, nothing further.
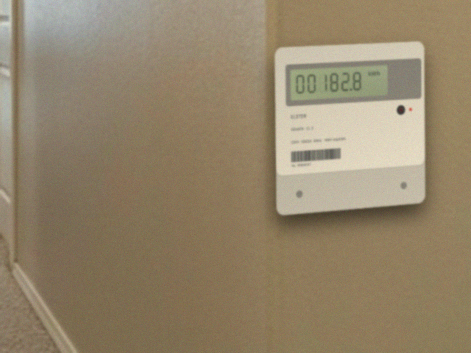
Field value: 182.8 kWh
